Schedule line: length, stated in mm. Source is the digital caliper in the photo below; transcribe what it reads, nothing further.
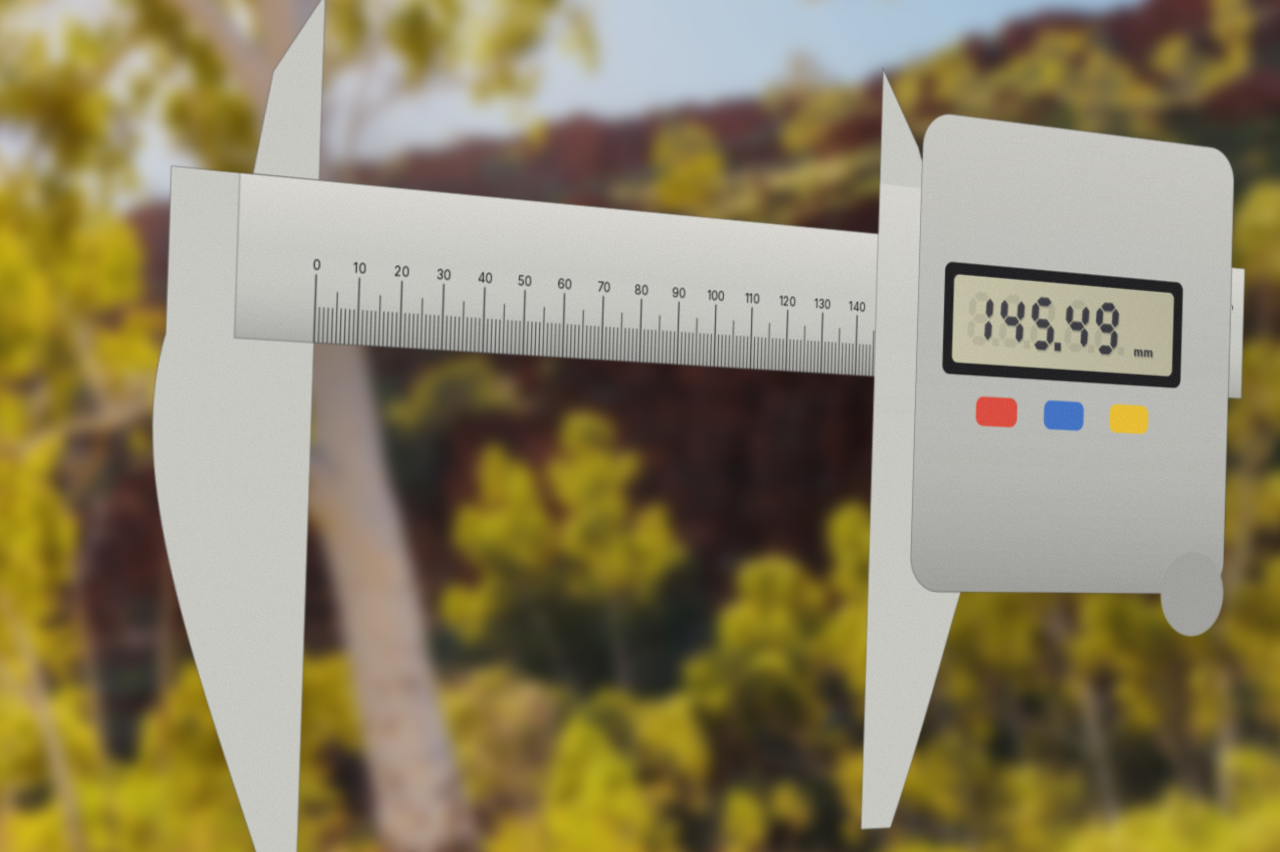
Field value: 145.49 mm
